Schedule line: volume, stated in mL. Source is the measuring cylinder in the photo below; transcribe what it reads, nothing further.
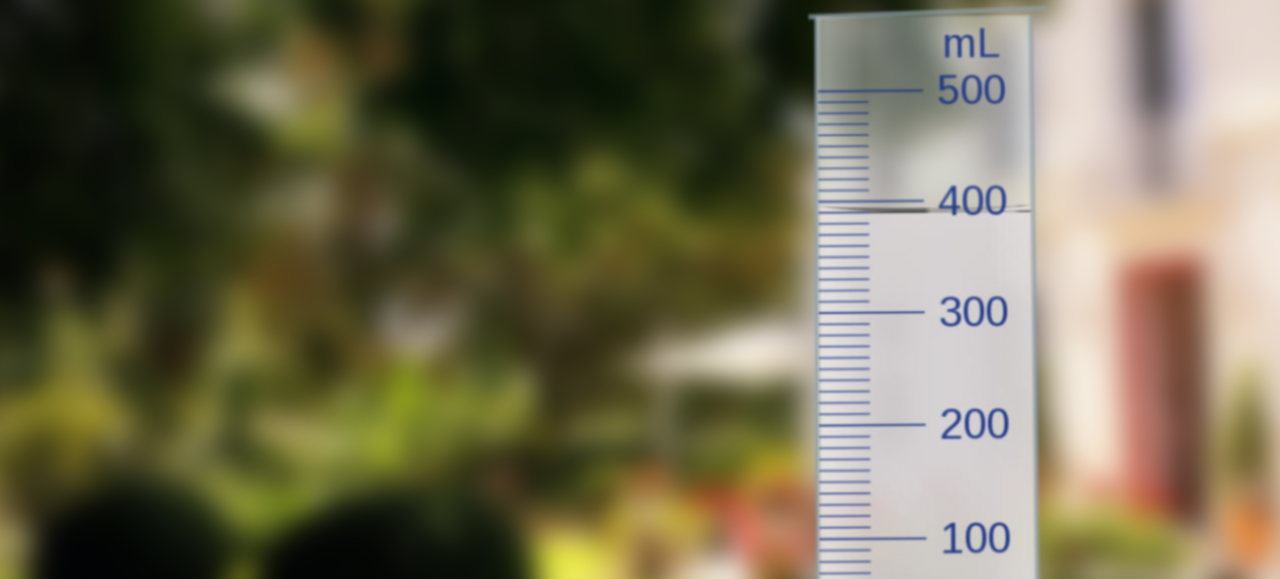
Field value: 390 mL
